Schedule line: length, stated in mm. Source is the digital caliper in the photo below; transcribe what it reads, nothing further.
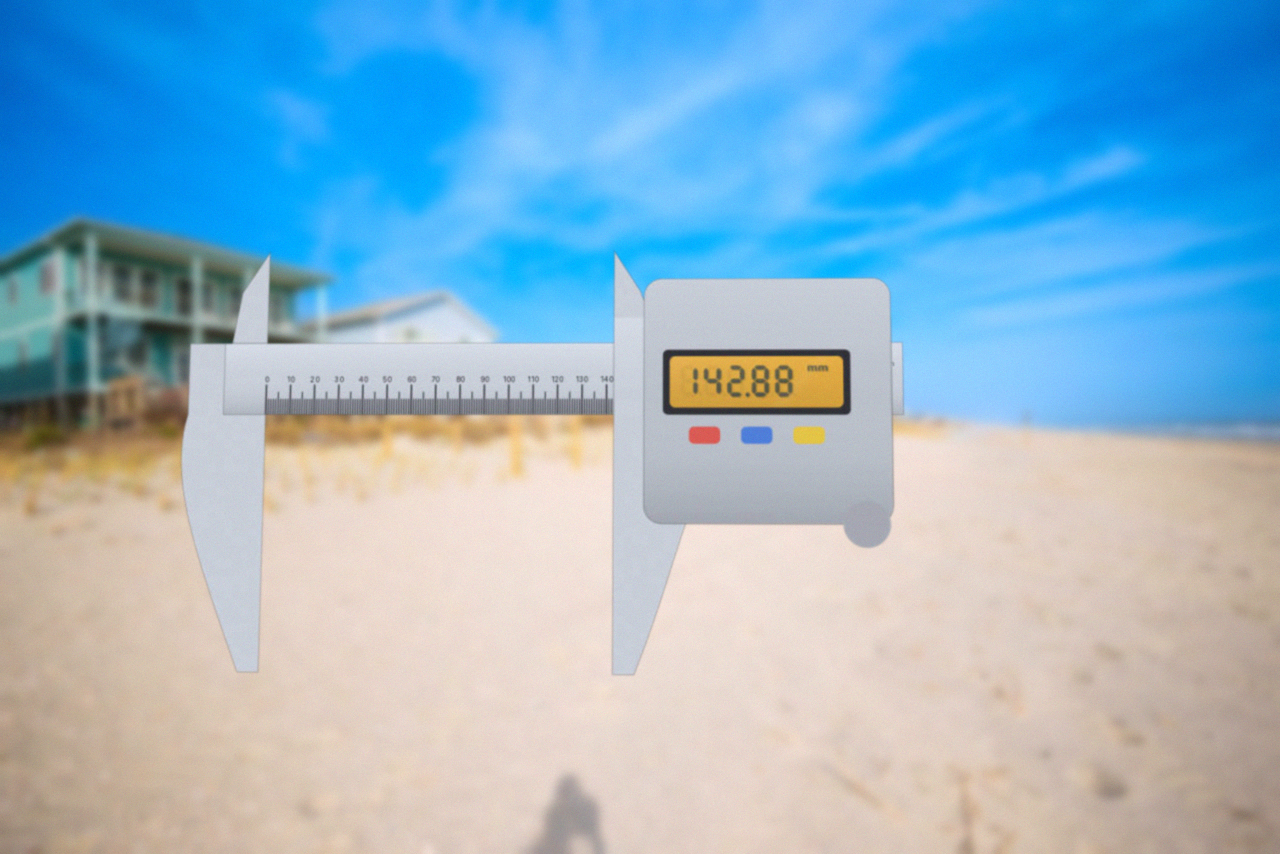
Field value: 142.88 mm
